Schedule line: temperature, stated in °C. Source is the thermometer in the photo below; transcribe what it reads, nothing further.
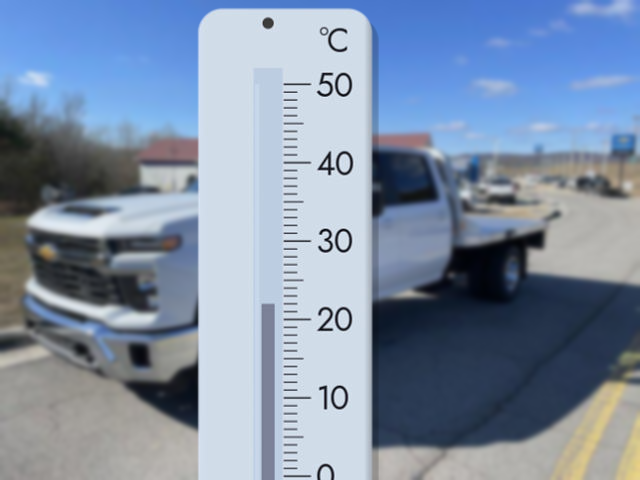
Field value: 22 °C
